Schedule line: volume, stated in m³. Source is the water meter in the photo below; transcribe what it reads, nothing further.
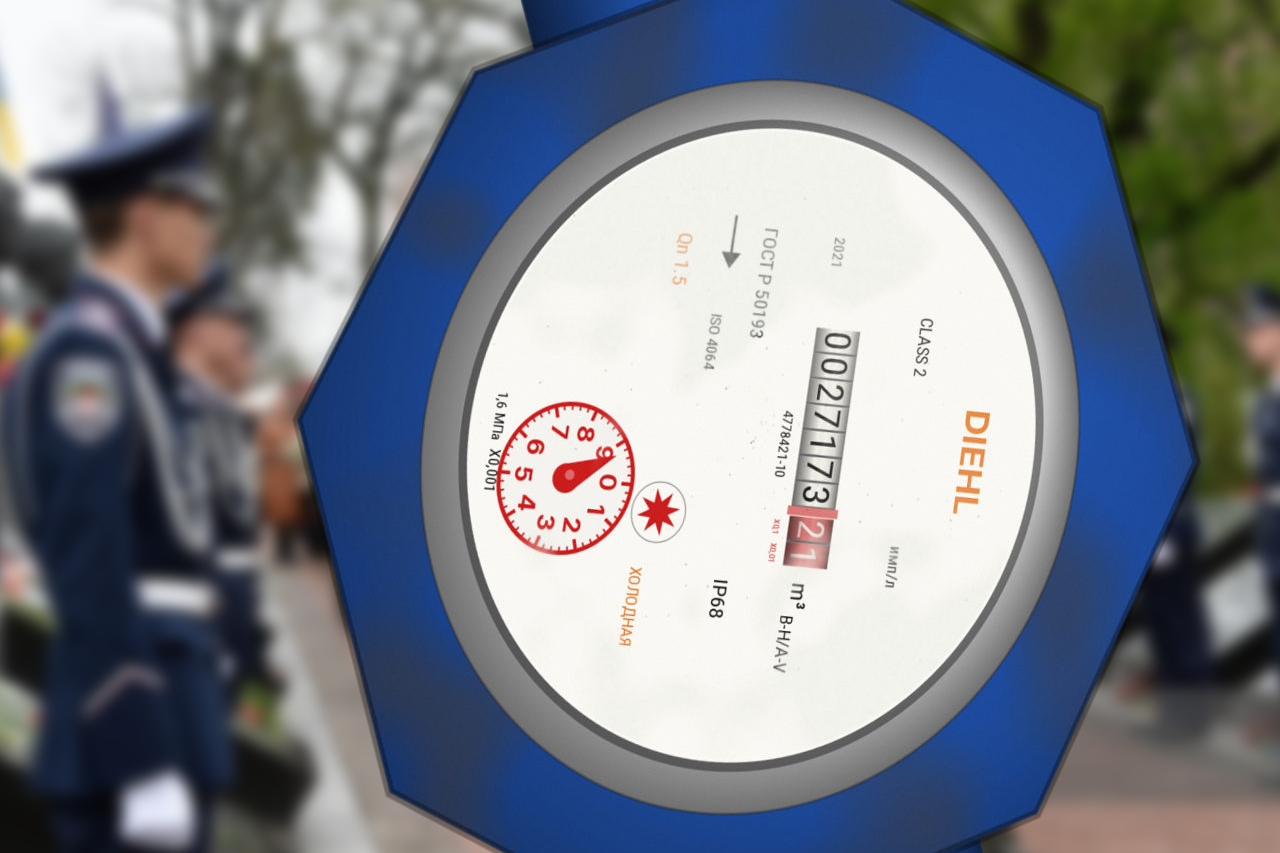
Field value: 27173.209 m³
